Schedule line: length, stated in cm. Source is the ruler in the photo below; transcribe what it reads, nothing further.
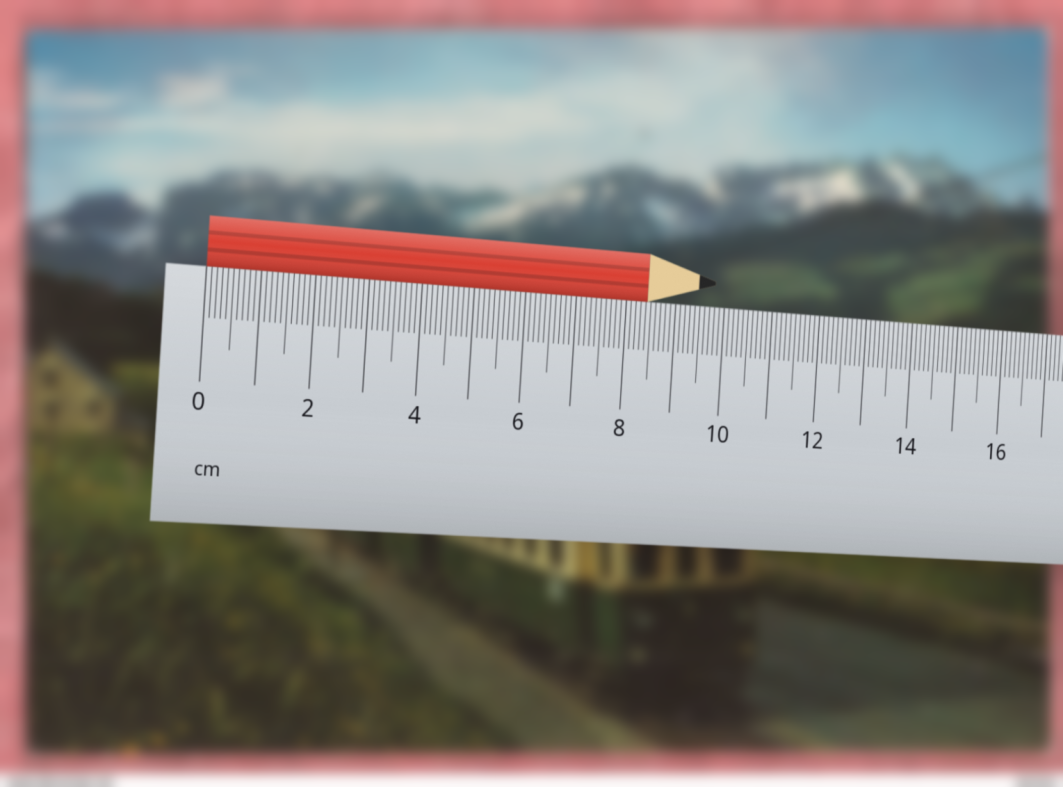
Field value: 9.8 cm
